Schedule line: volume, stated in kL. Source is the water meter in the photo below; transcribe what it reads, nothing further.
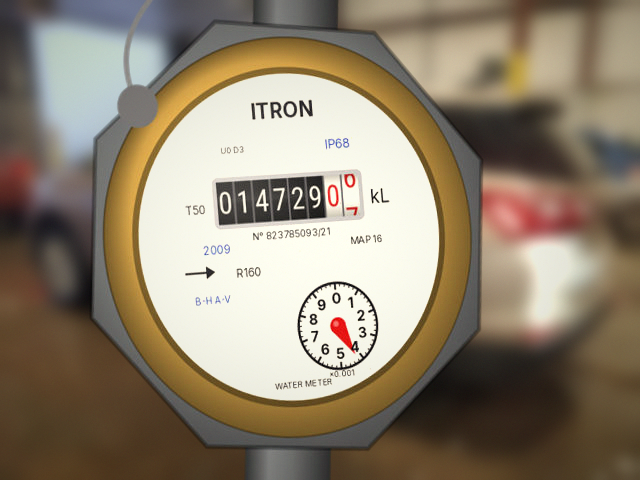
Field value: 14729.064 kL
